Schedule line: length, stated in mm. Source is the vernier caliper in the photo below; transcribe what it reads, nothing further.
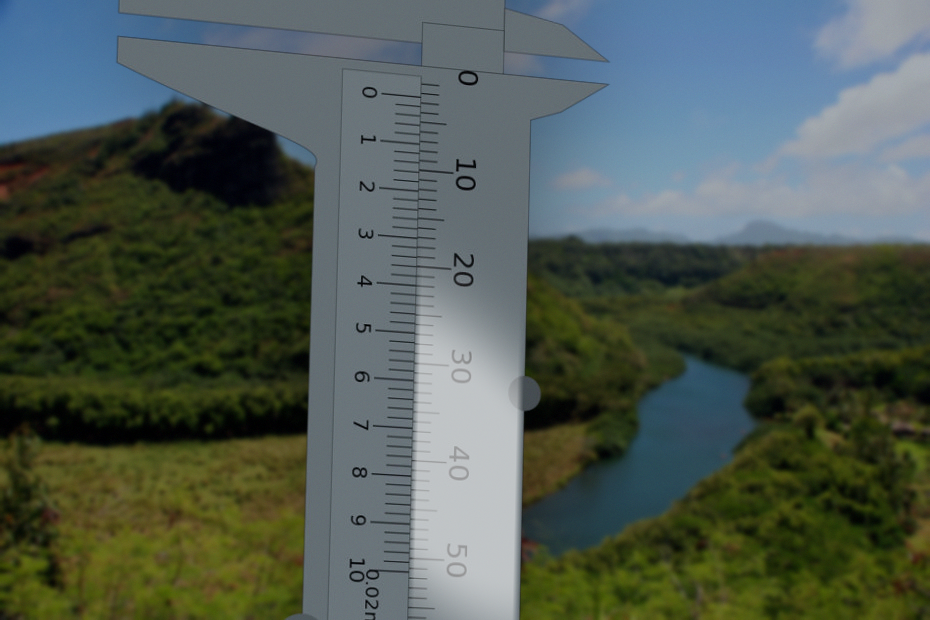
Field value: 2.4 mm
